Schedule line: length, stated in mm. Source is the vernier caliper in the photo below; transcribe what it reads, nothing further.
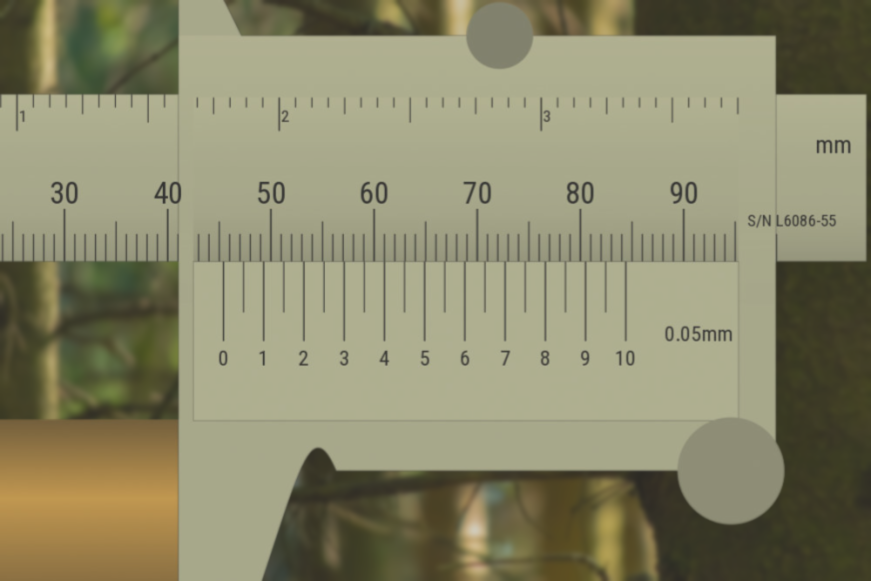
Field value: 45.4 mm
